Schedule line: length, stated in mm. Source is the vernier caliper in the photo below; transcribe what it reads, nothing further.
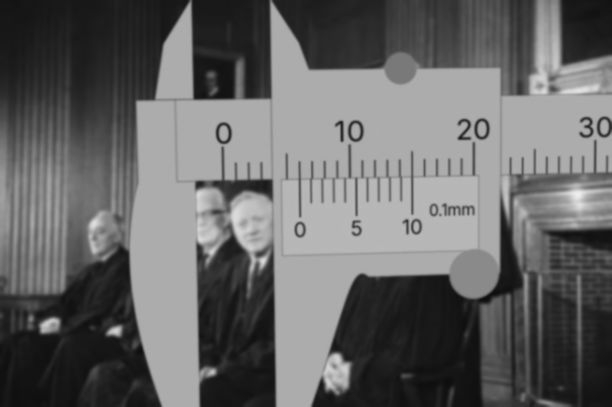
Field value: 6.0 mm
